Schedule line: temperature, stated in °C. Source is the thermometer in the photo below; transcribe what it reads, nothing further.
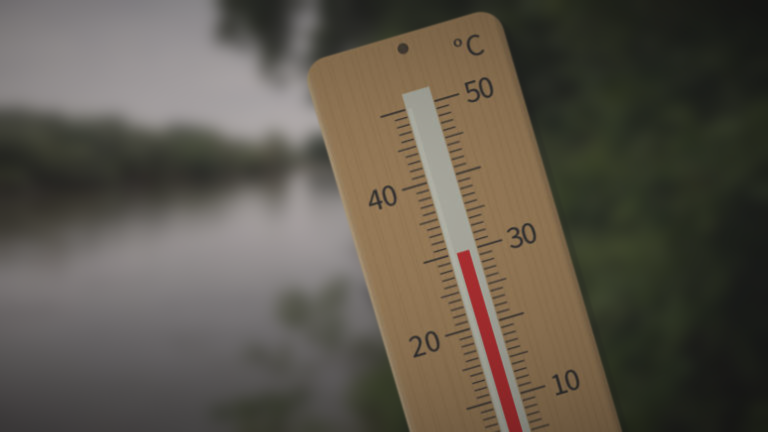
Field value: 30 °C
